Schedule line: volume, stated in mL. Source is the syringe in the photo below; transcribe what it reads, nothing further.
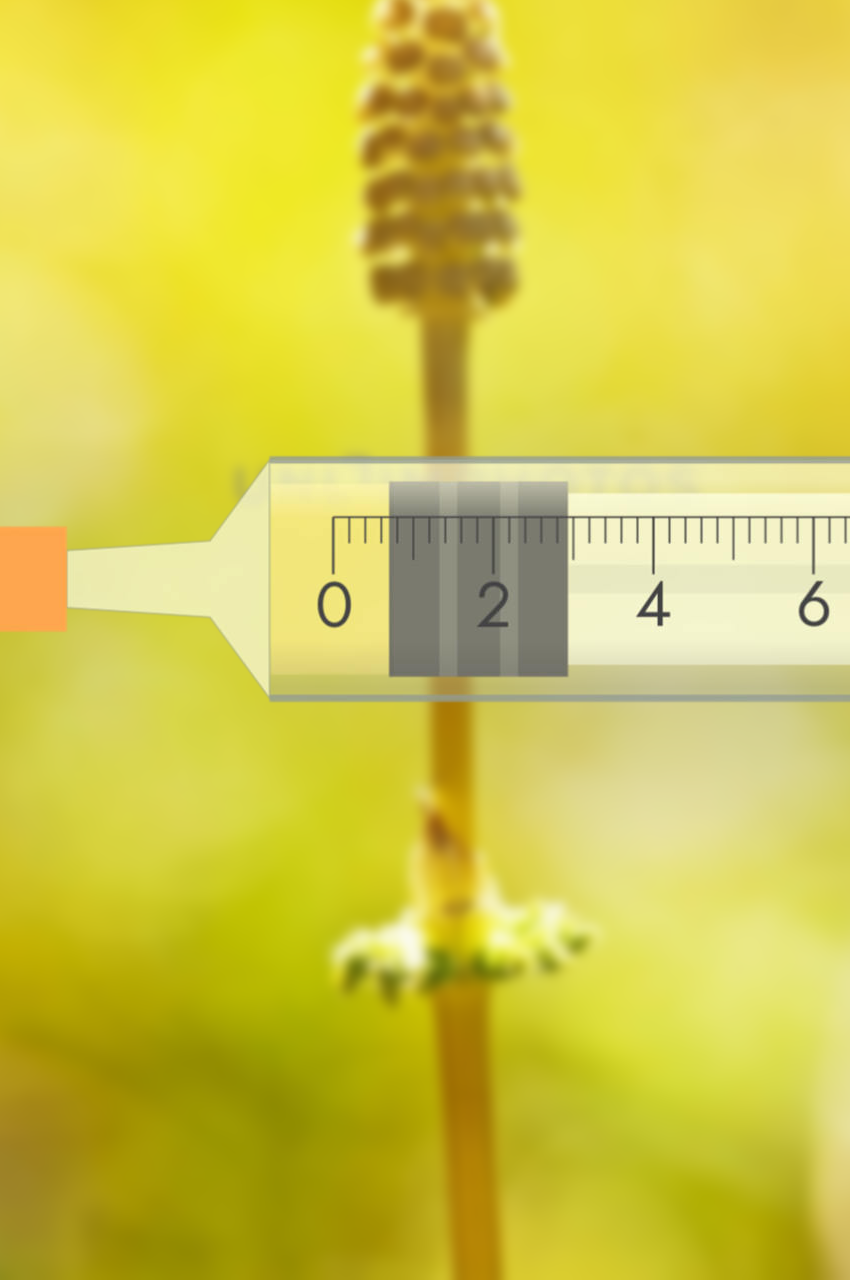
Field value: 0.7 mL
